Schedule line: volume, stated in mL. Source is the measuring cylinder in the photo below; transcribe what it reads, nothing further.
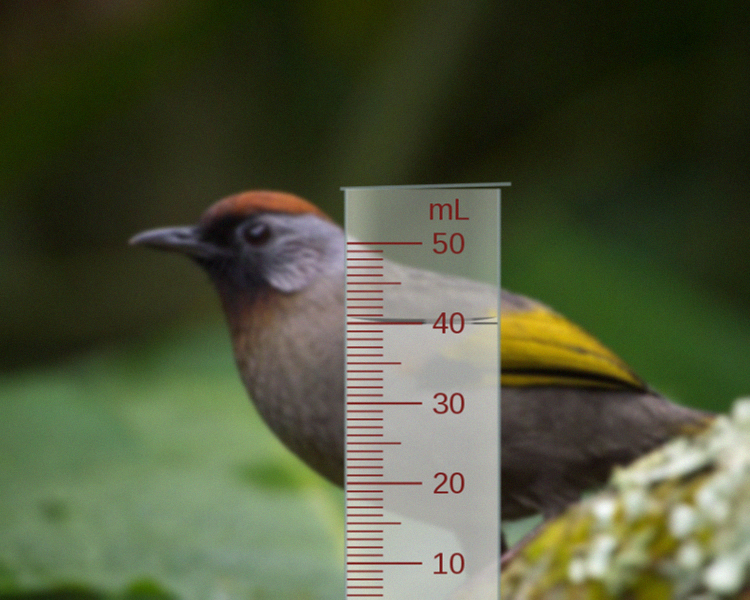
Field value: 40 mL
